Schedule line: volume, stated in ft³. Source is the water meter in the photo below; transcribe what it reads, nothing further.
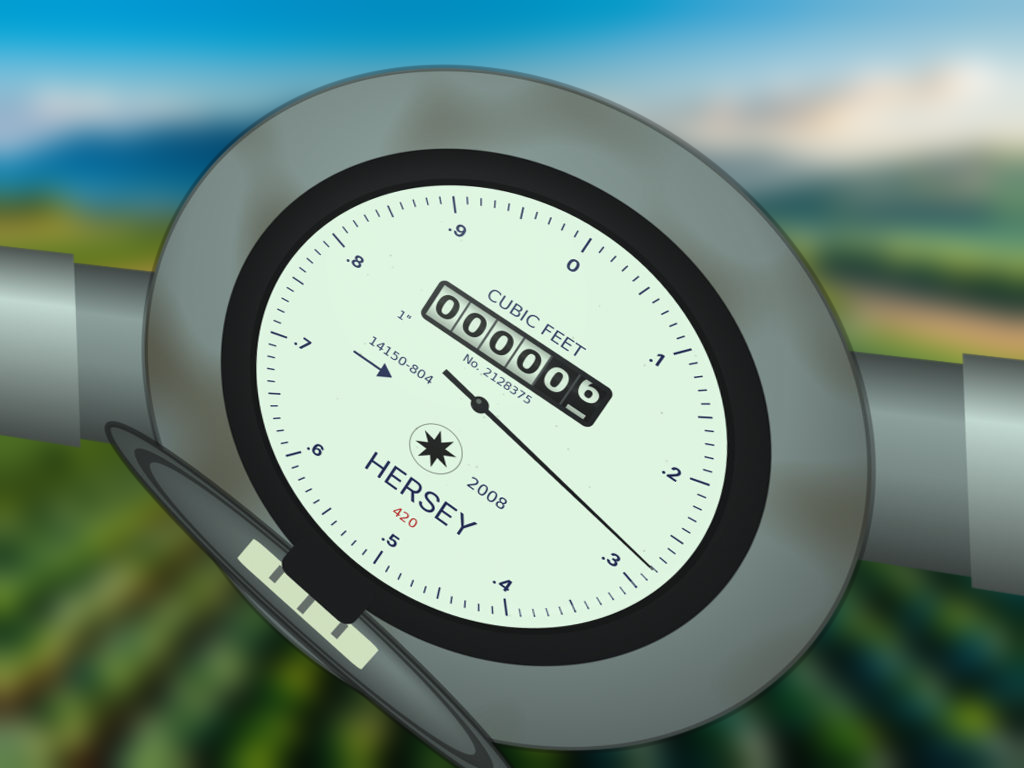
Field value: 6.28 ft³
